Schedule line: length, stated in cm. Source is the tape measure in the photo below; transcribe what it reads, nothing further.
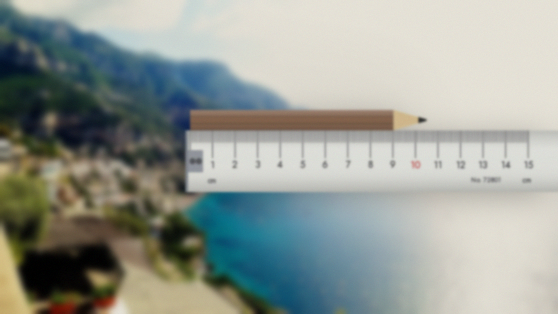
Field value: 10.5 cm
